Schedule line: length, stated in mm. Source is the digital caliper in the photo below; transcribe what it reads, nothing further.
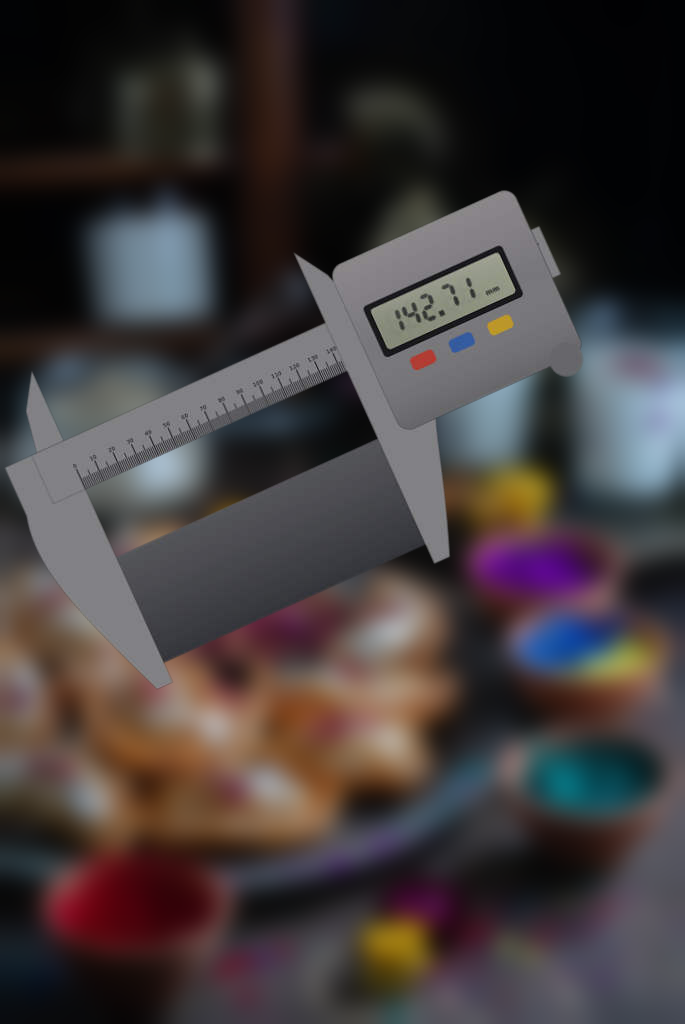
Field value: 142.71 mm
